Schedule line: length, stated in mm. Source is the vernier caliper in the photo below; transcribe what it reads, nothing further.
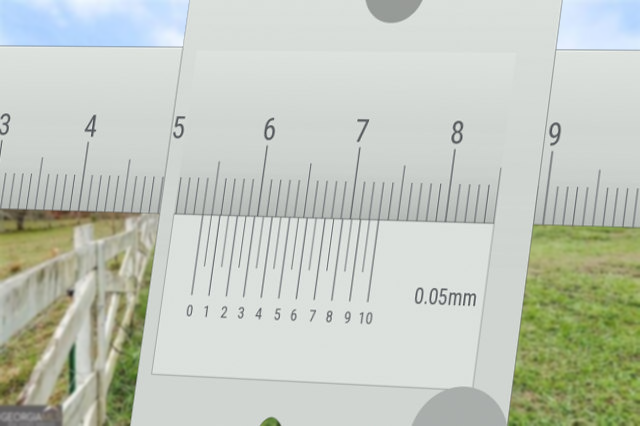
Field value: 54.0 mm
